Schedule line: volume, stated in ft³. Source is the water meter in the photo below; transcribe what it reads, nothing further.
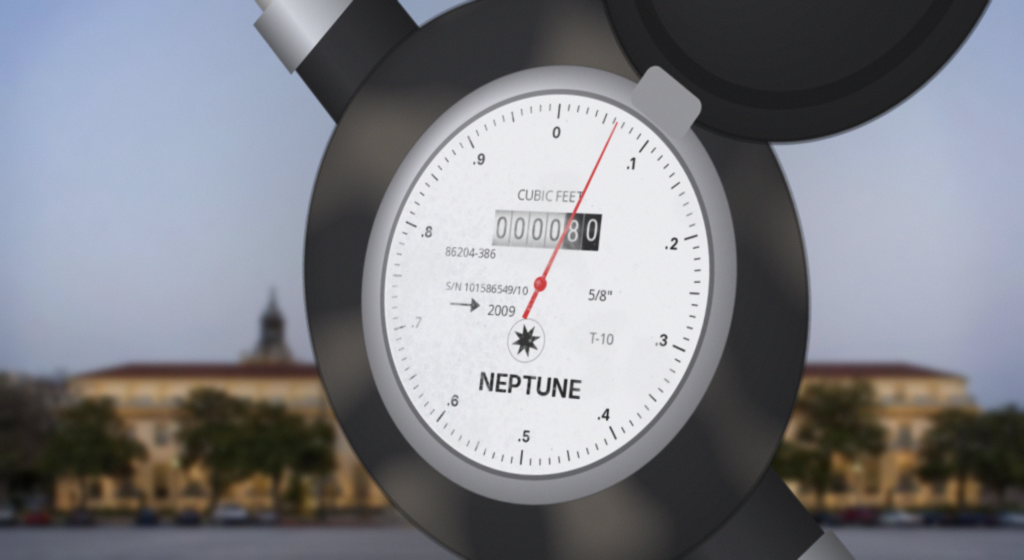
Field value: 80.06 ft³
